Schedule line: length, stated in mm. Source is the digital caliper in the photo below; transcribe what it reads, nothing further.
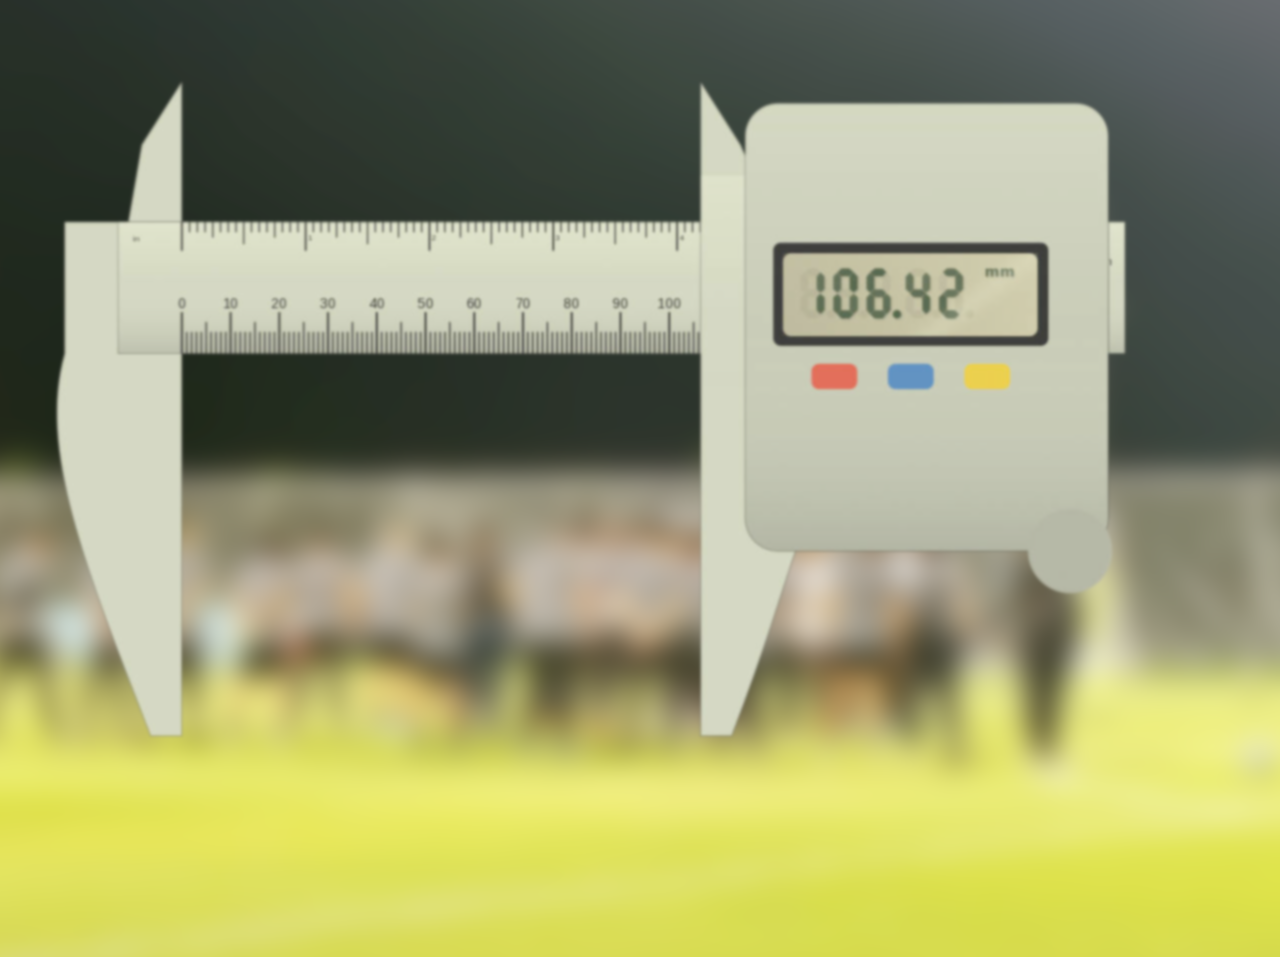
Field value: 106.42 mm
